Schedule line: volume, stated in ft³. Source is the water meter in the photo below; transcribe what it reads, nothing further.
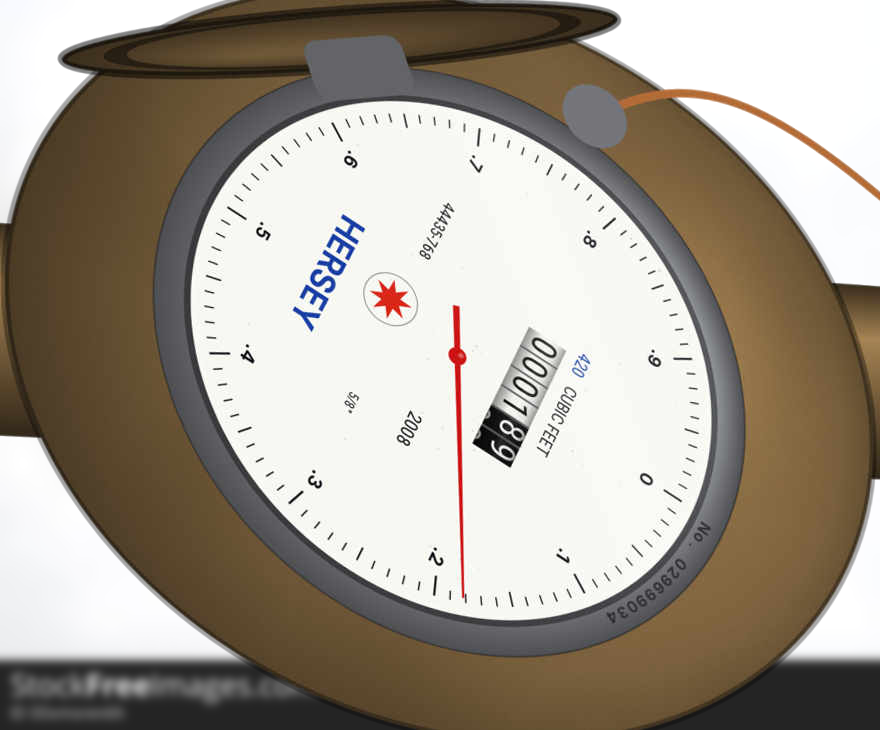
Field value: 189.18 ft³
